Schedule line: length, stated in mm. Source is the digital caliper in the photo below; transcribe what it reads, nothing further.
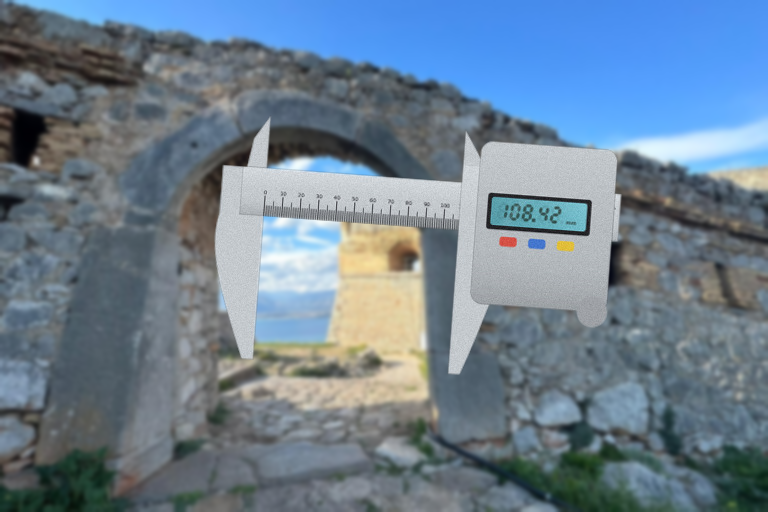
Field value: 108.42 mm
